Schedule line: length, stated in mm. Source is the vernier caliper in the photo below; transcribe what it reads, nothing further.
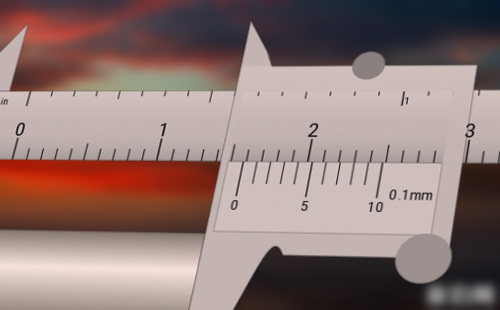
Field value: 15.8 mm
